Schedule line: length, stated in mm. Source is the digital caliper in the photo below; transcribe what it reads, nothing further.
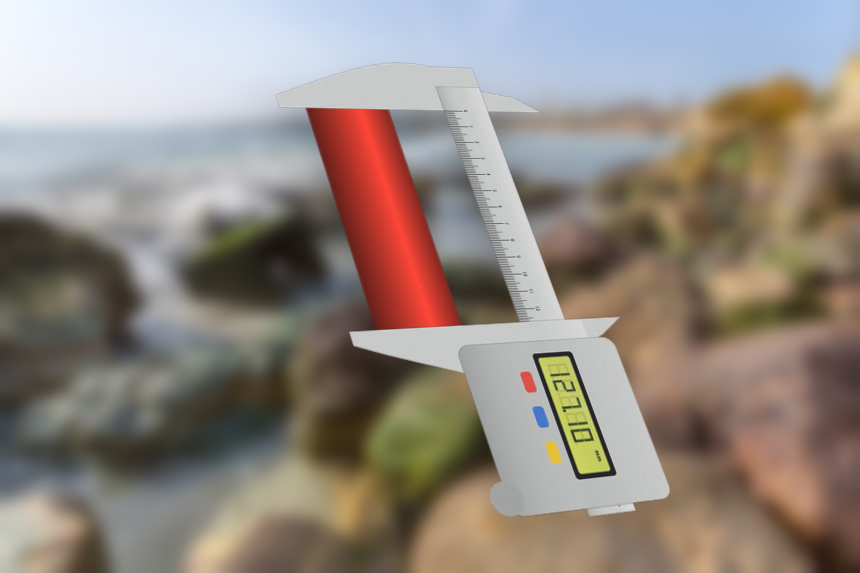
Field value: 127.10 mm
